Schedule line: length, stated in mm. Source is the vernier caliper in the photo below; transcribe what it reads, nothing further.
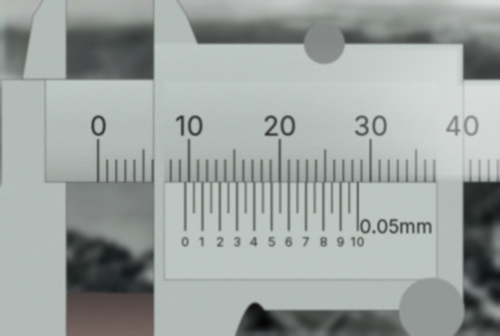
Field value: 9.6 mm
